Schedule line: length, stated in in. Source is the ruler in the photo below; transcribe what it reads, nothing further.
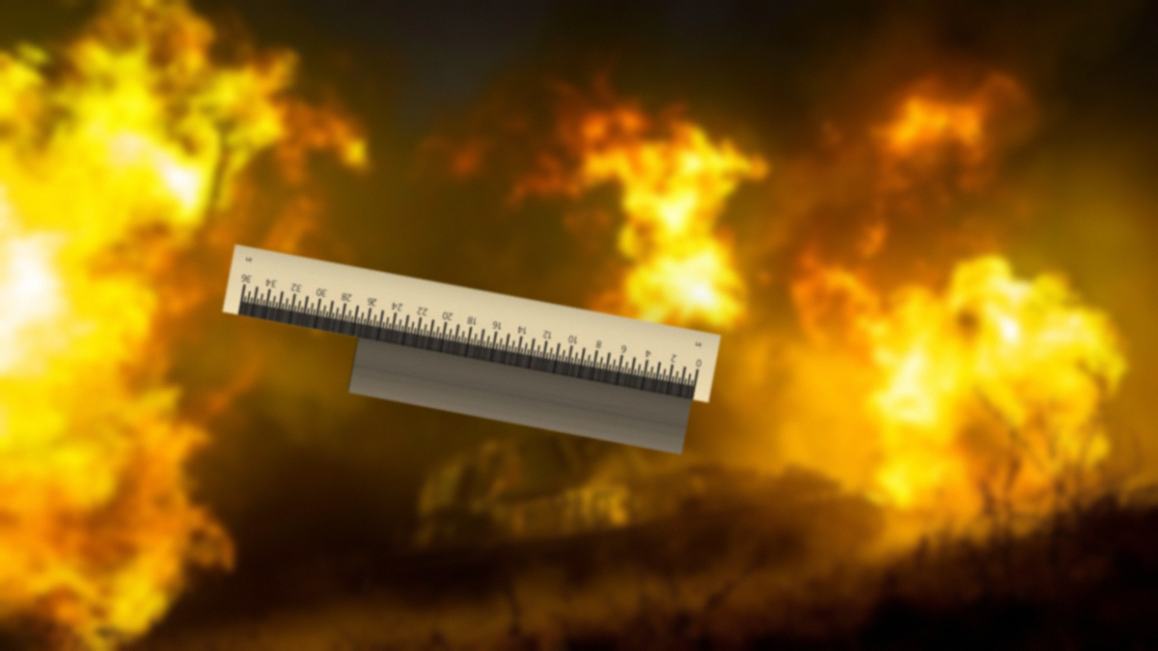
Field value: 26.5 in
